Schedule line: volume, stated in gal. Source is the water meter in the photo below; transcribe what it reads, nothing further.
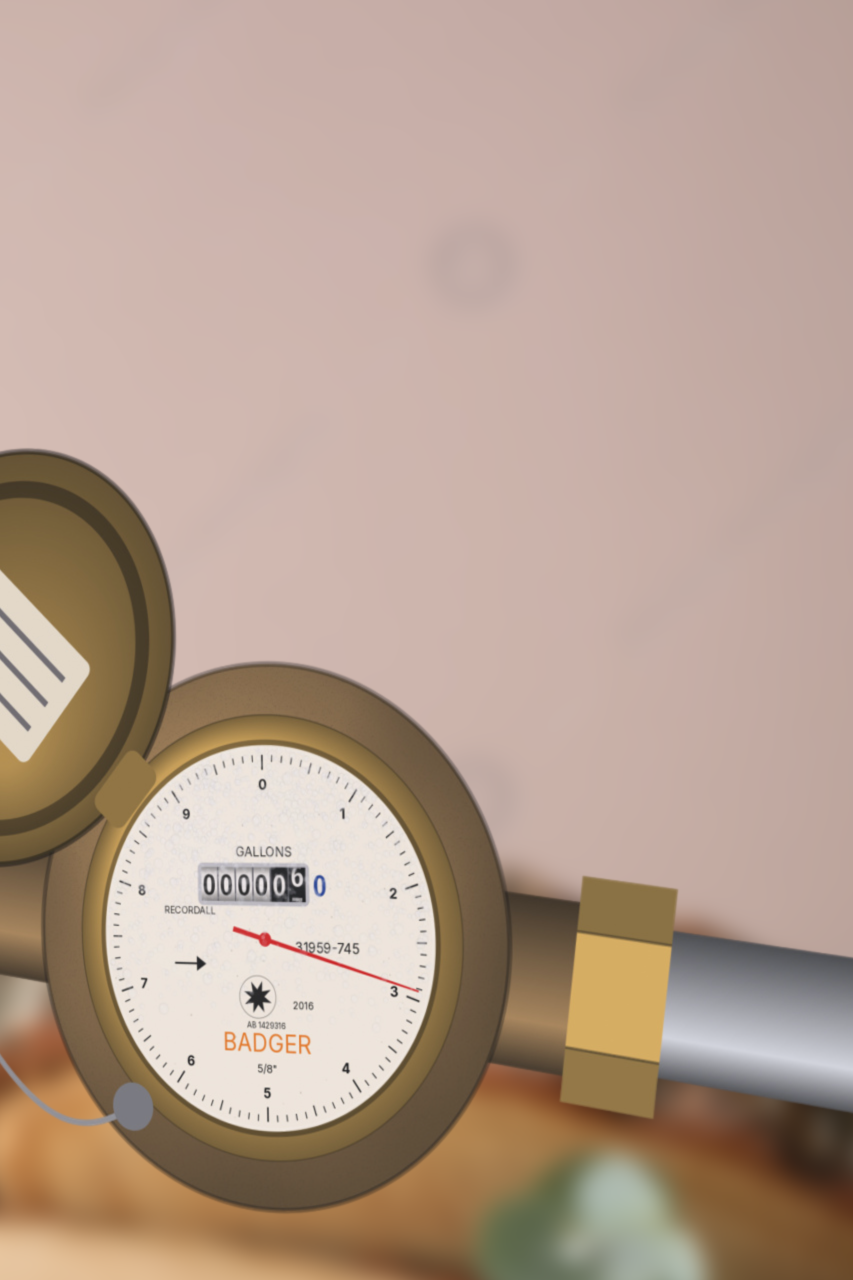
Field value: 62.9 gal
